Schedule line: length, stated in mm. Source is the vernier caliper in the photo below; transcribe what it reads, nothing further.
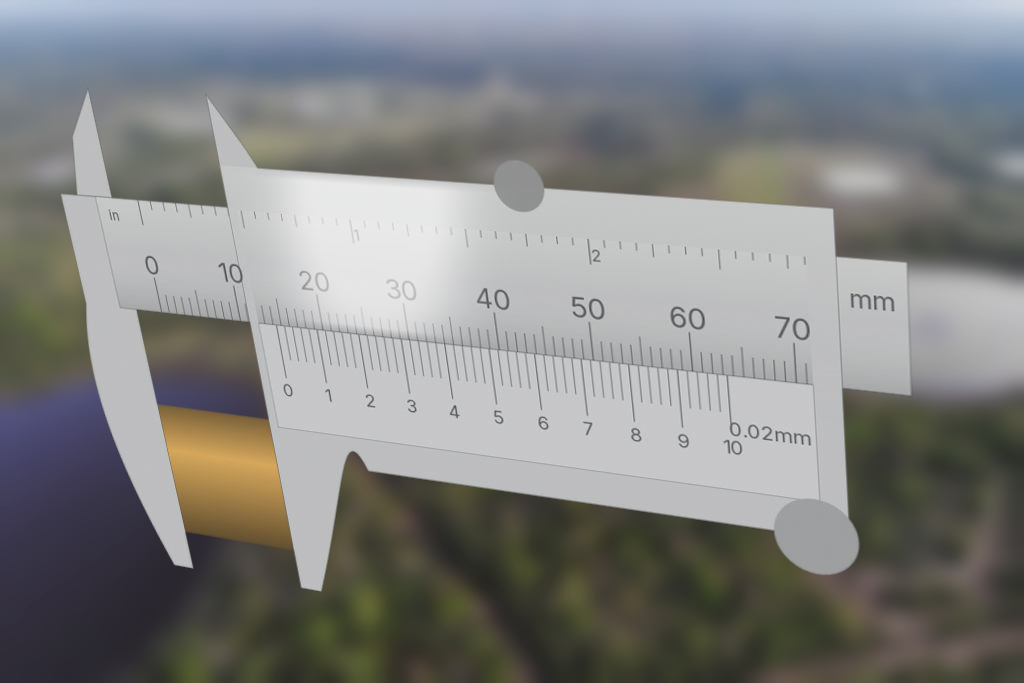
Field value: 14.4 mm
